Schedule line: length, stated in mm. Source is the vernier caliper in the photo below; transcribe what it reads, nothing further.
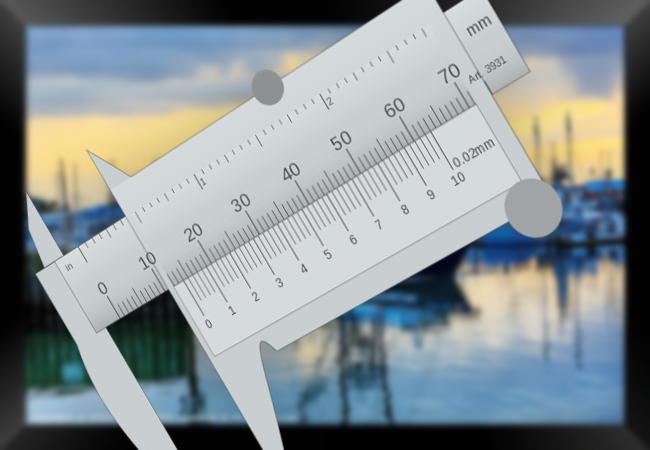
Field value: 14.0 mm
